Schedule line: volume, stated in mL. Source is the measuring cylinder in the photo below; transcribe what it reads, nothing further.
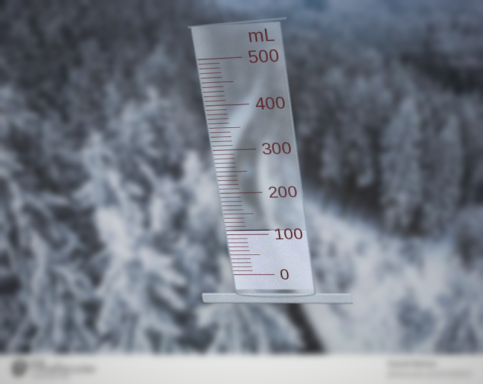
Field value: 110 mL
